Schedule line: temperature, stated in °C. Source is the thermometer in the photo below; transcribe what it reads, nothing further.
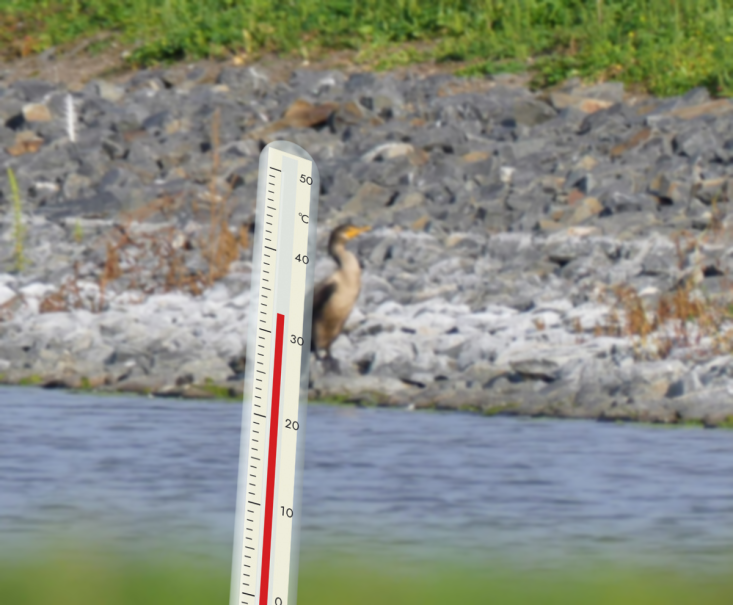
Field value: 32.5 °C
